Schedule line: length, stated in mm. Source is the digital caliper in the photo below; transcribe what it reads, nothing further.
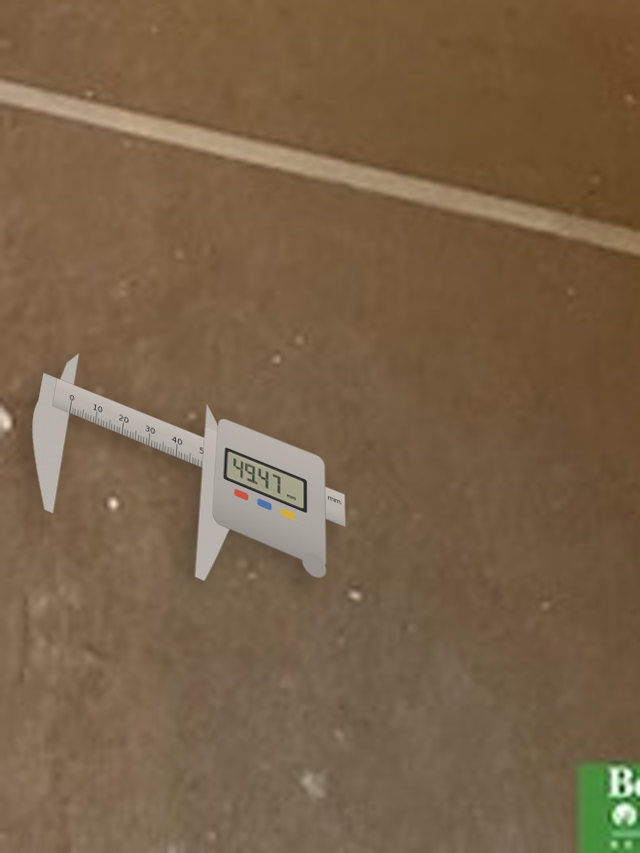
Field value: 49.47 mm
